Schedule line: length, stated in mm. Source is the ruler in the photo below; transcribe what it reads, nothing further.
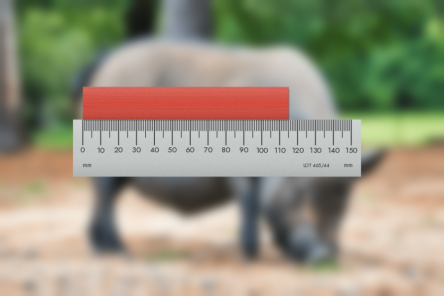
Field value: 115 mm
